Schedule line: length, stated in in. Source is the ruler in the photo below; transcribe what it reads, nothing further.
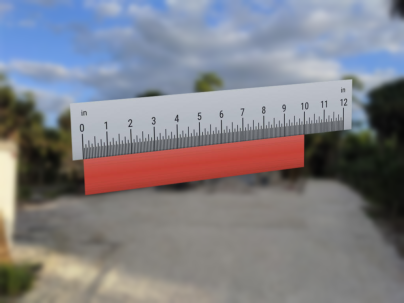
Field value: 10 in
